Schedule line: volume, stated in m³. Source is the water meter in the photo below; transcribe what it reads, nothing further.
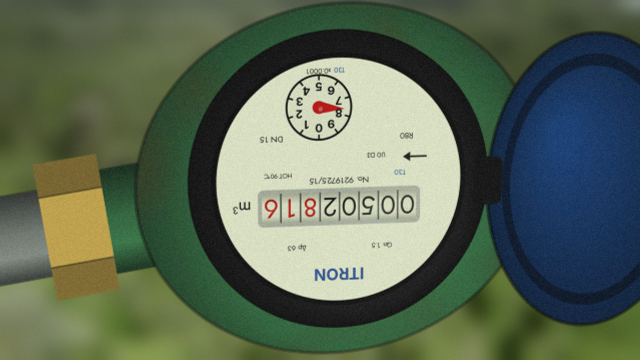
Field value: 502.8167 m³
